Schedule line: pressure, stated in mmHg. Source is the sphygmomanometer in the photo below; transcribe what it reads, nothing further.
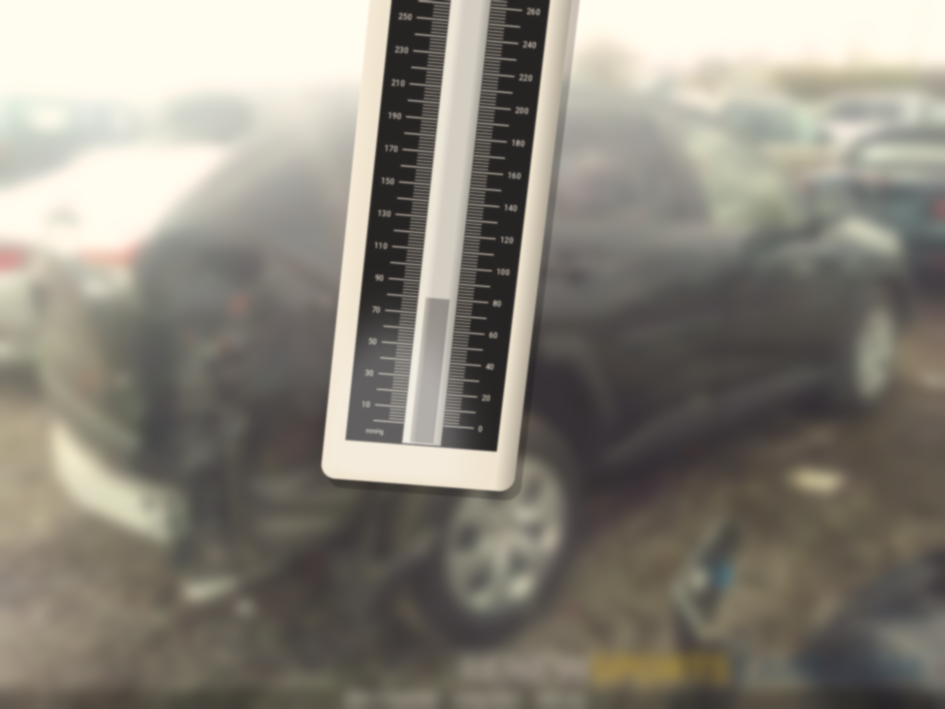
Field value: 80 mmHg
